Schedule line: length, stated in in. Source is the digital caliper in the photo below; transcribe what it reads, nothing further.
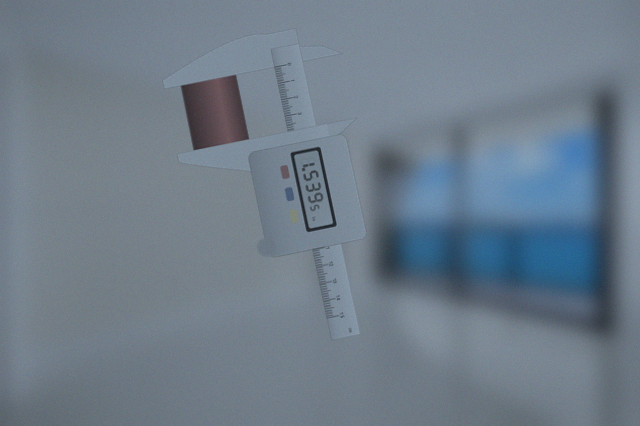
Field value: 1.5395 in
